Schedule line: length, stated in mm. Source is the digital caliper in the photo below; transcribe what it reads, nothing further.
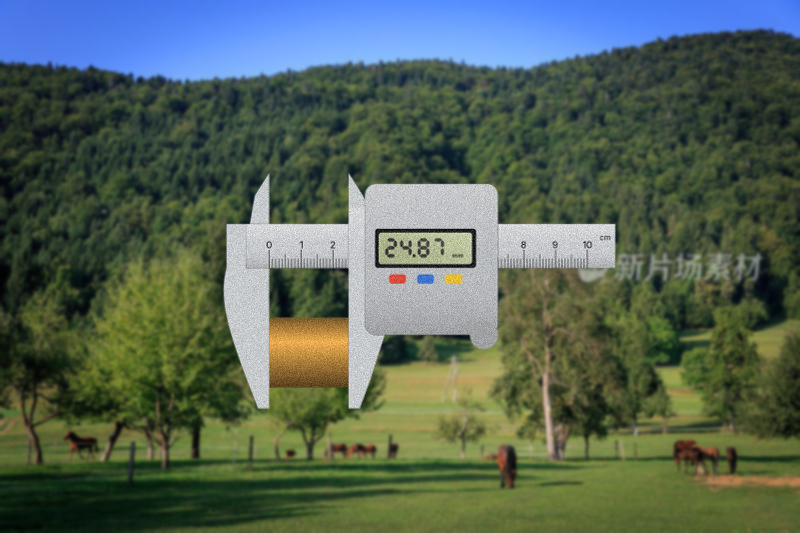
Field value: 24.87 mm
